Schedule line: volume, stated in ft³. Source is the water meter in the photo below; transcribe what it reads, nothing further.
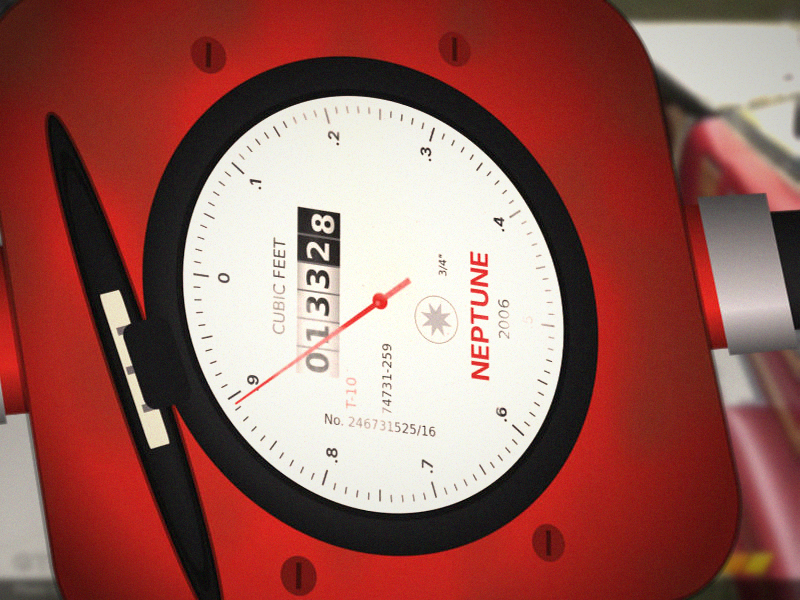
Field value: 13327.89 ft³
